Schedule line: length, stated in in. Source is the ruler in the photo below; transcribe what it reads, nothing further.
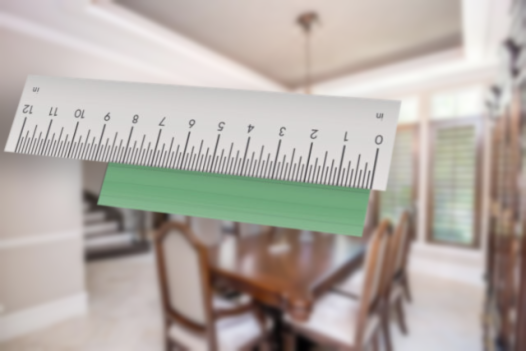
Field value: 8.5 in
